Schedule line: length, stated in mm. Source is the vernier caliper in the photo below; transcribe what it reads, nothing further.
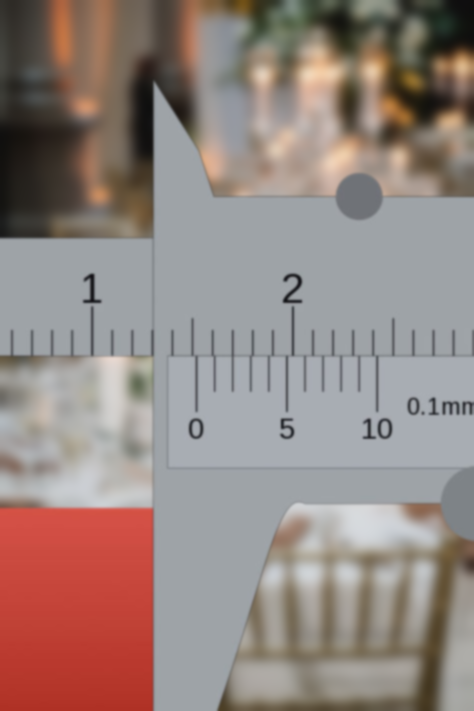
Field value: 15.2 mm
